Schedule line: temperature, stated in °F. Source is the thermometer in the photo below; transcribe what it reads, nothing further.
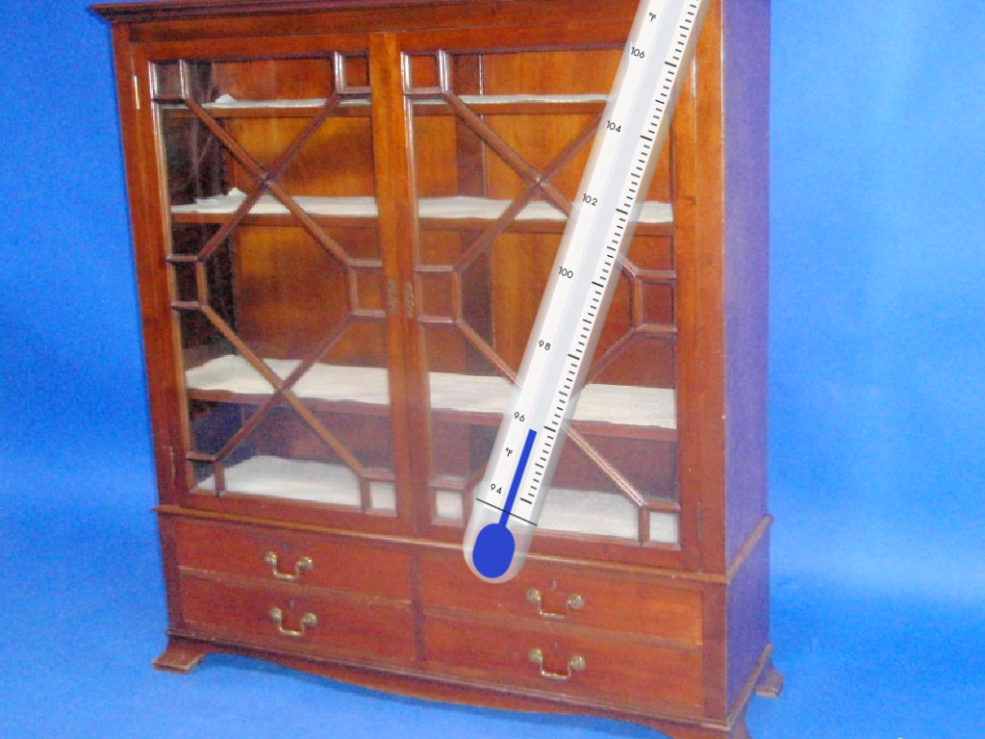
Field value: 95.8 °F
